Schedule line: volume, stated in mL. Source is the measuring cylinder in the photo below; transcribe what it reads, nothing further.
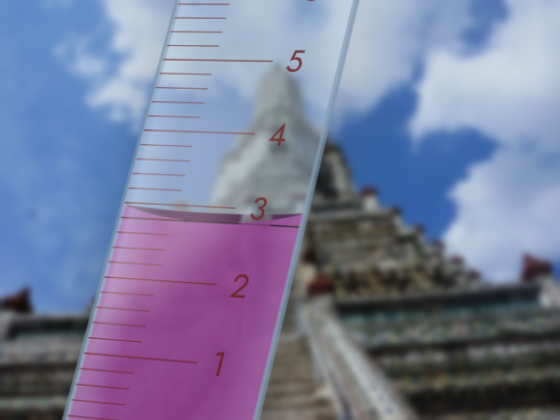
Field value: 2.8 mL
